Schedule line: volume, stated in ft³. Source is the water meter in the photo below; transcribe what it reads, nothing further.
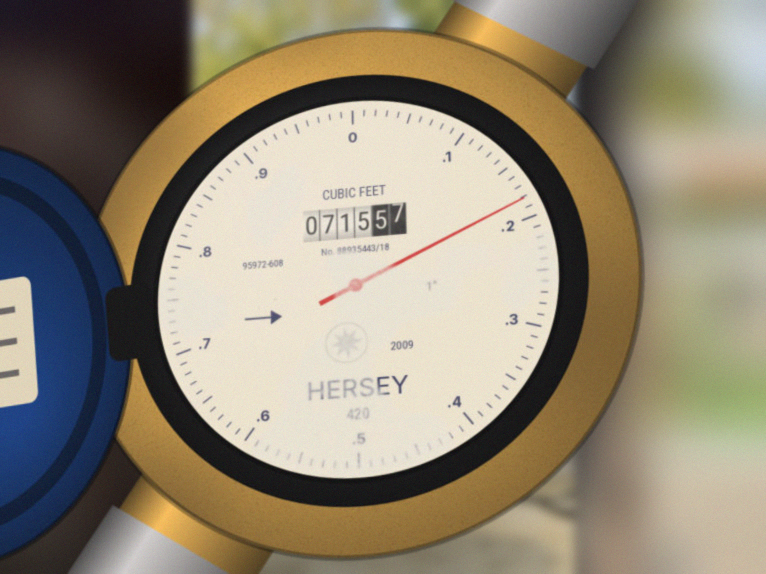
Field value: 71557.18 ft³
